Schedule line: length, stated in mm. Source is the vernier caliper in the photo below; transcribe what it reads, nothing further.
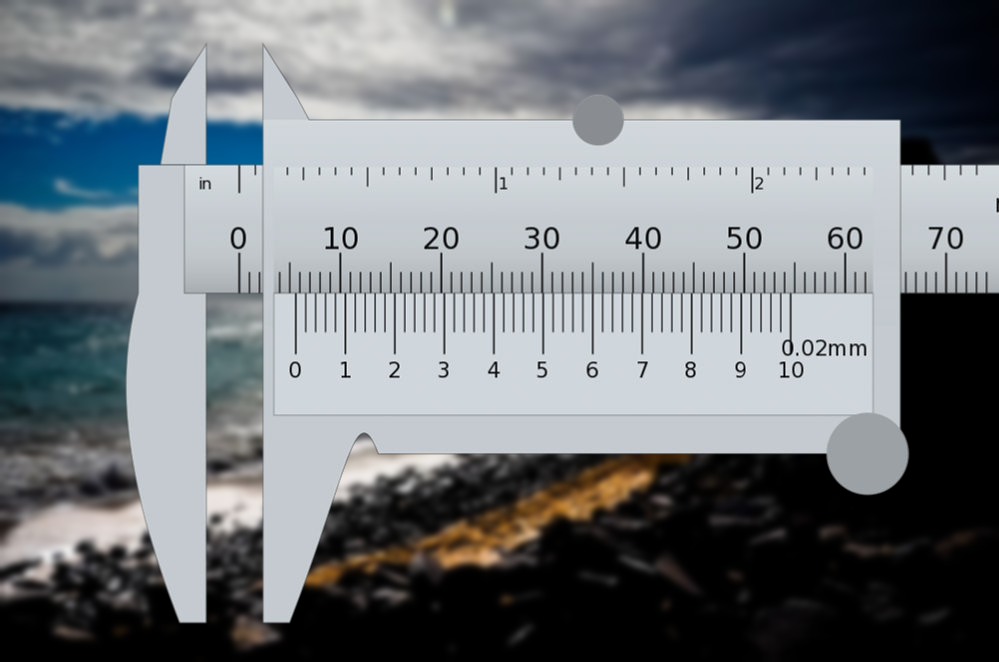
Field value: 5.6 mm
